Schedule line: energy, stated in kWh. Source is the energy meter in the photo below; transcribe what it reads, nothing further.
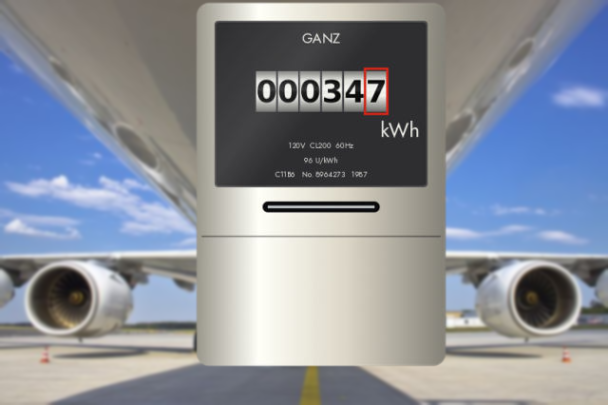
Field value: 34.7 kWh
